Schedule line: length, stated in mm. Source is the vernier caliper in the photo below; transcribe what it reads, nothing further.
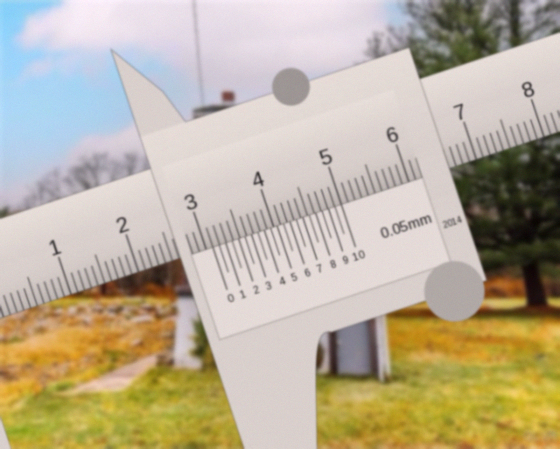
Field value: 31.0 mm
